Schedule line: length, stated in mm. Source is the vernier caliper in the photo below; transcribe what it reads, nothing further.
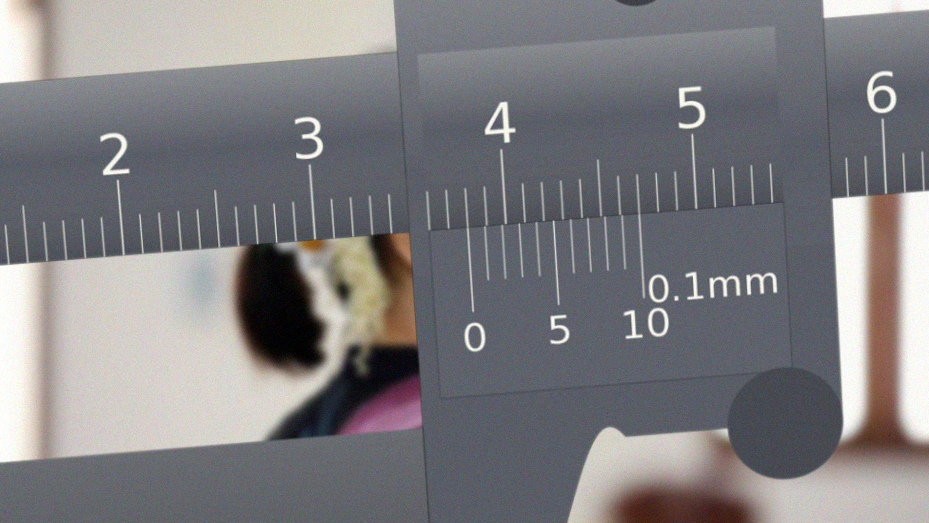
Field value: 38.0 mm
